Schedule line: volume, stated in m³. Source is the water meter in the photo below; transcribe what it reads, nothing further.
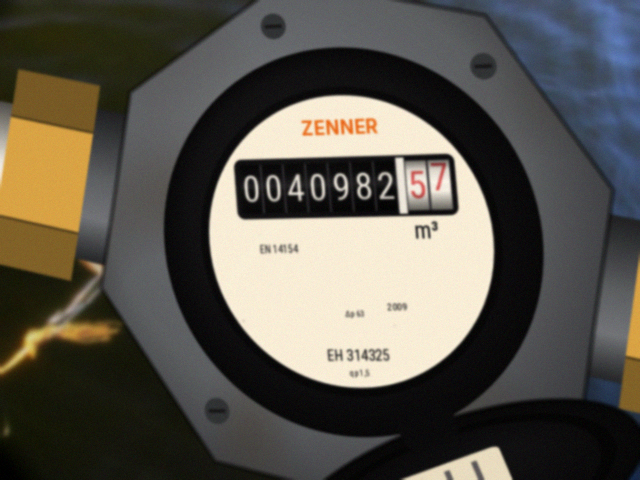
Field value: 40982.57 m³
